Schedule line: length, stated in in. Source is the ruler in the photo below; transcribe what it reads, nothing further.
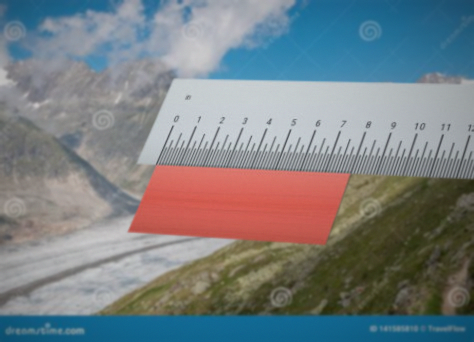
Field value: 8 in
